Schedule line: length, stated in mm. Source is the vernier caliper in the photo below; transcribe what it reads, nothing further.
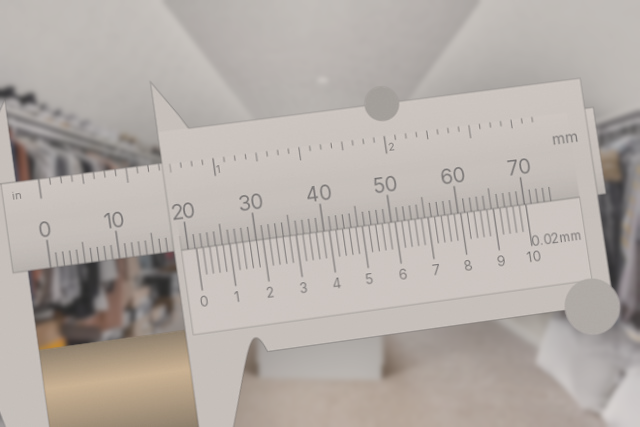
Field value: 21.2 mm
